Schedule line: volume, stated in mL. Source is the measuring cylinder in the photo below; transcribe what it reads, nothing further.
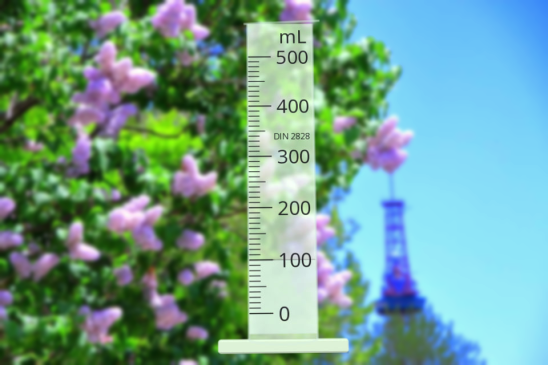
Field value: 100 mL
